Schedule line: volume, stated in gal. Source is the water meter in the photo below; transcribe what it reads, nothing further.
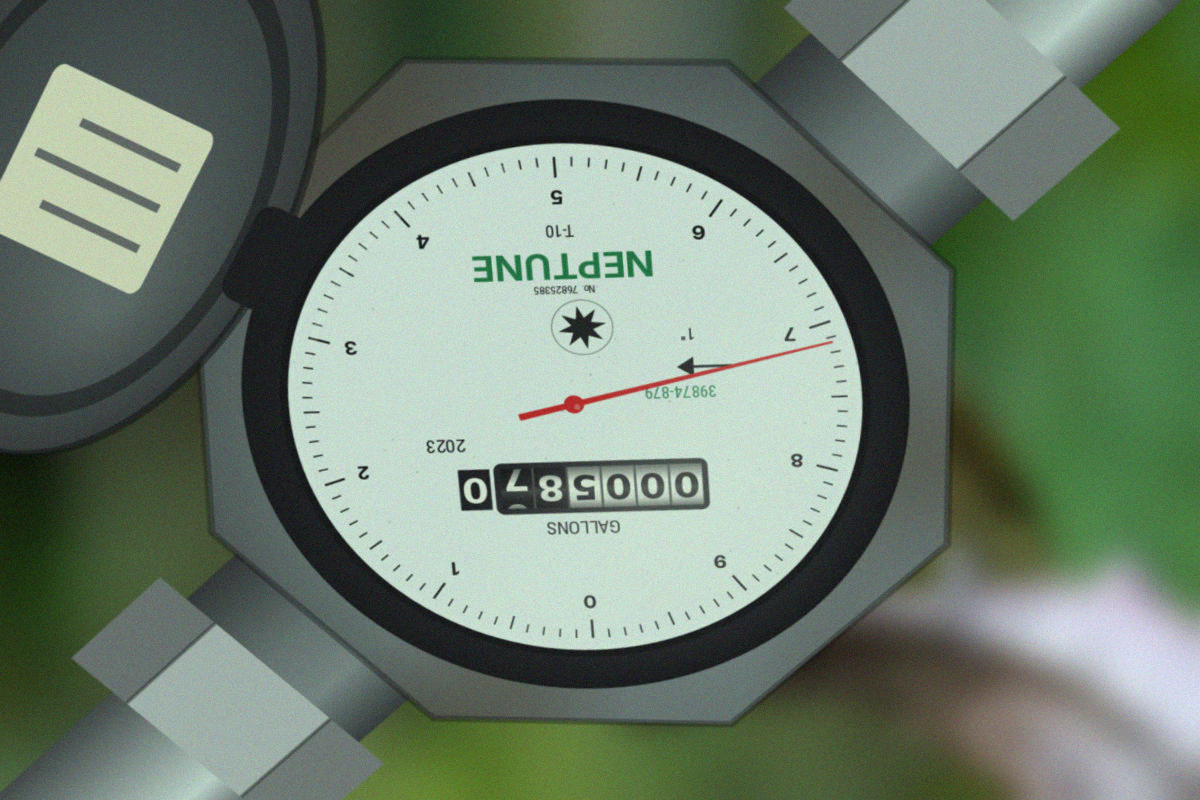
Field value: 5867.1 gal
